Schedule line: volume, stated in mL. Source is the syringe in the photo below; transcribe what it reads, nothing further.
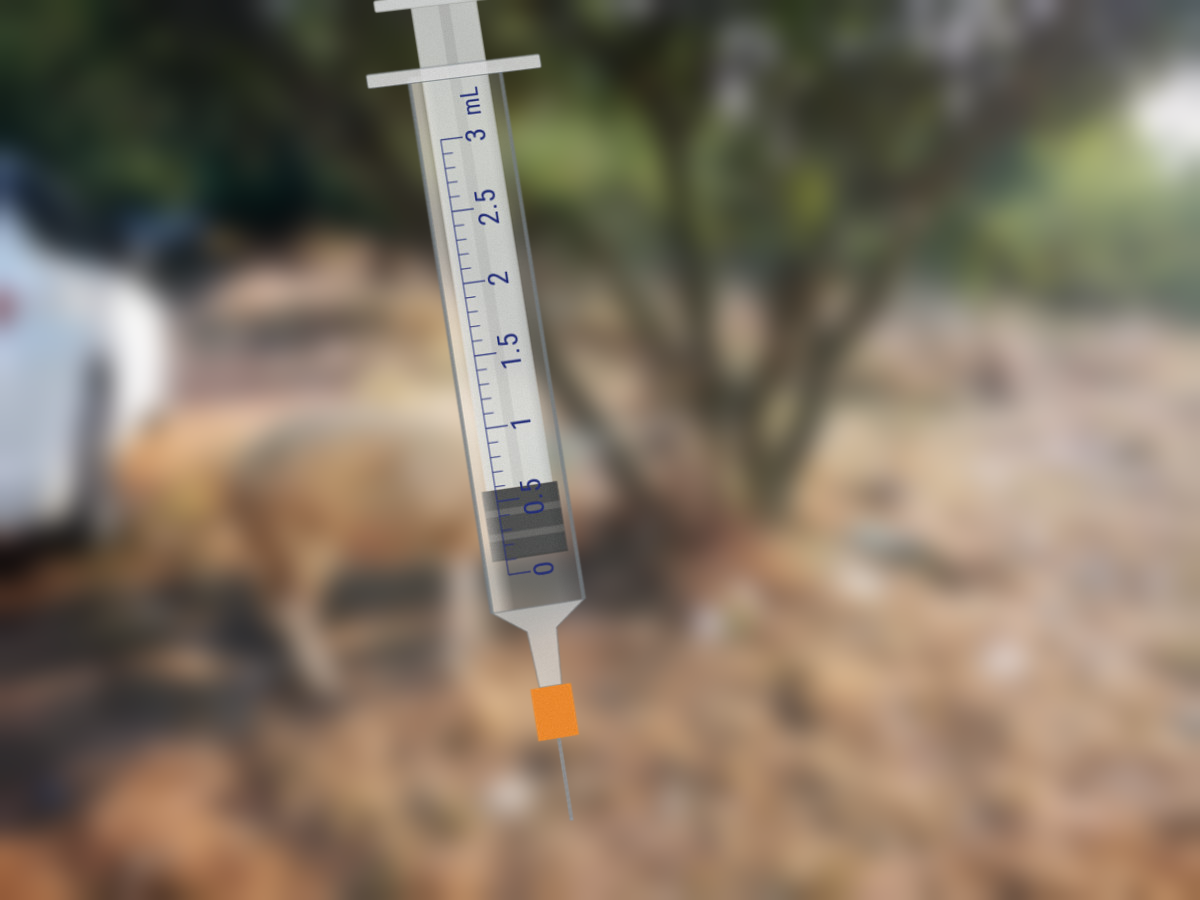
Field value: 0.1 mL
